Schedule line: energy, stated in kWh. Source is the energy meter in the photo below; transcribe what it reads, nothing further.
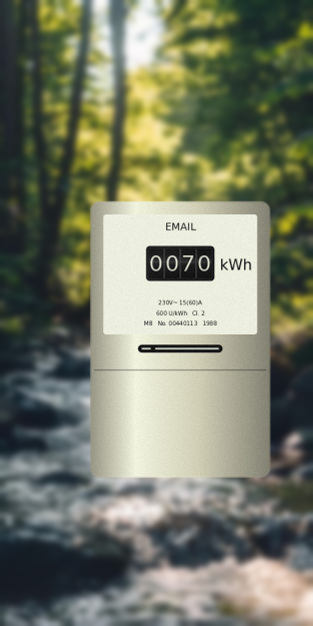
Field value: 70 kWh
